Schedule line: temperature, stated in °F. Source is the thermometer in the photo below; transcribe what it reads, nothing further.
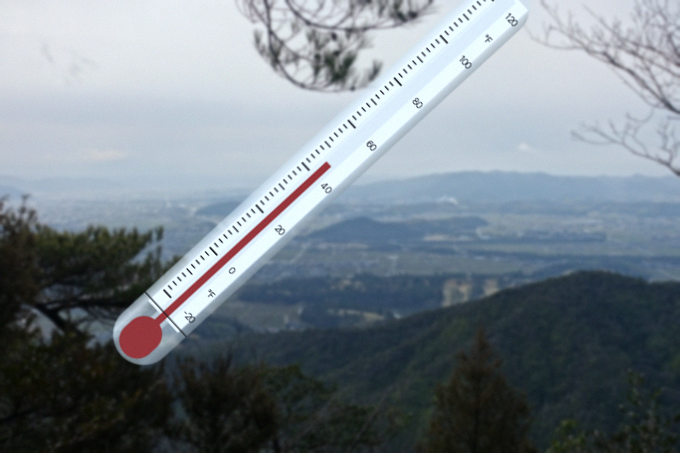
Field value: 46 °F
